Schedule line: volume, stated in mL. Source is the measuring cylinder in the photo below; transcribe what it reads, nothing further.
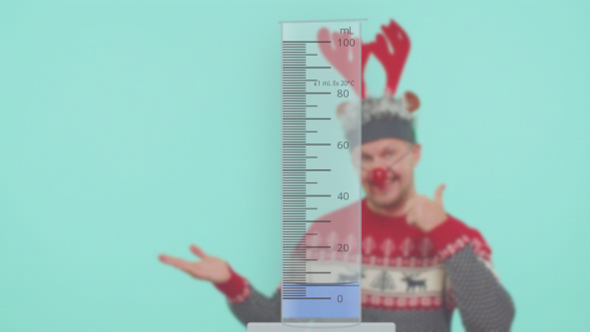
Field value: 5 mL
